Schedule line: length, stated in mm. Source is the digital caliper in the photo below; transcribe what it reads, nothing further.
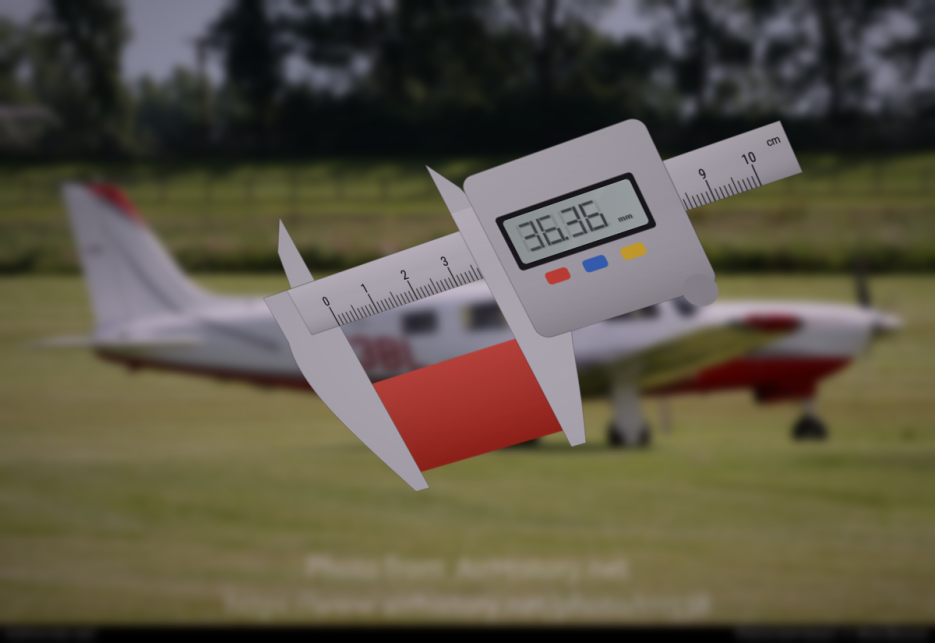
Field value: 36.36 mm
